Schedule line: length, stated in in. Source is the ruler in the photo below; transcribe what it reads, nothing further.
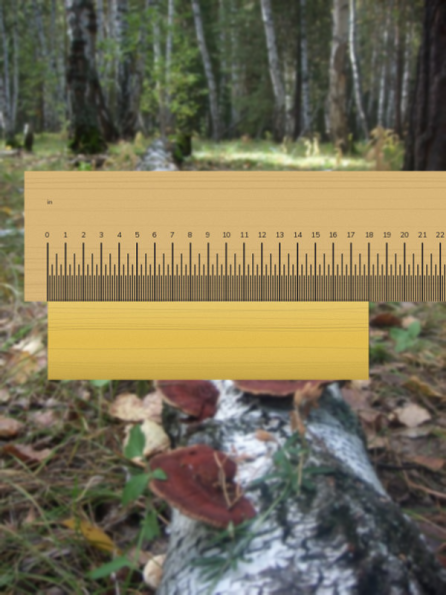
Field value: 18 in
